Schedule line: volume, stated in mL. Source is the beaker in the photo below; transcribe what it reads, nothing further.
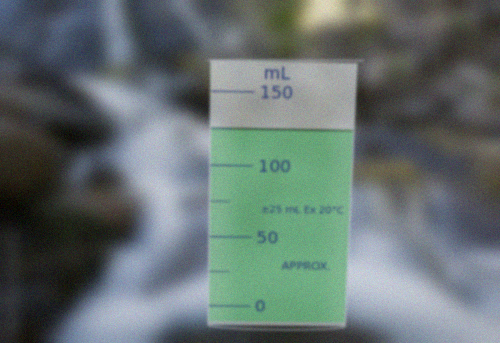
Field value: 125 mL
